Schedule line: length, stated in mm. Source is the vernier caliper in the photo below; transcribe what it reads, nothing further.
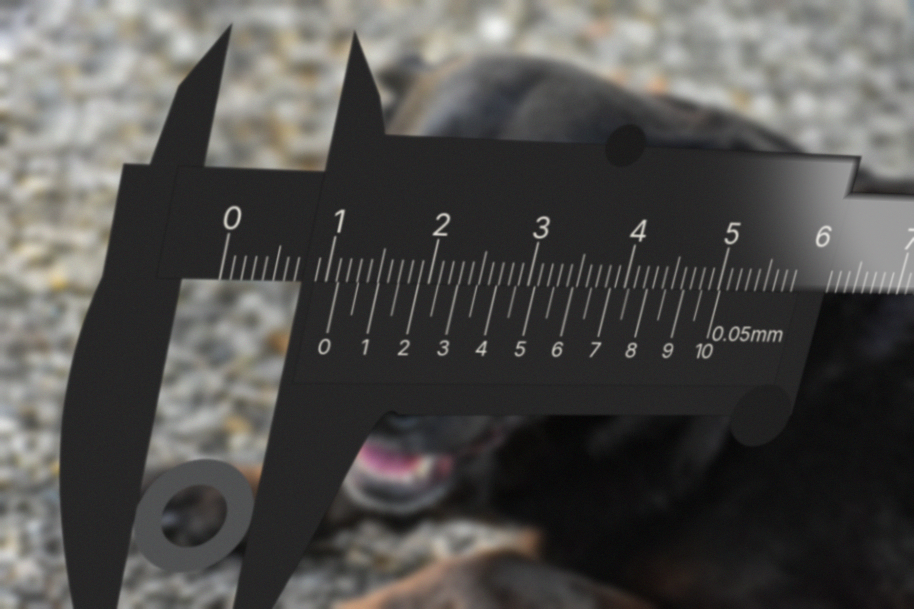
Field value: 11.2 mm
